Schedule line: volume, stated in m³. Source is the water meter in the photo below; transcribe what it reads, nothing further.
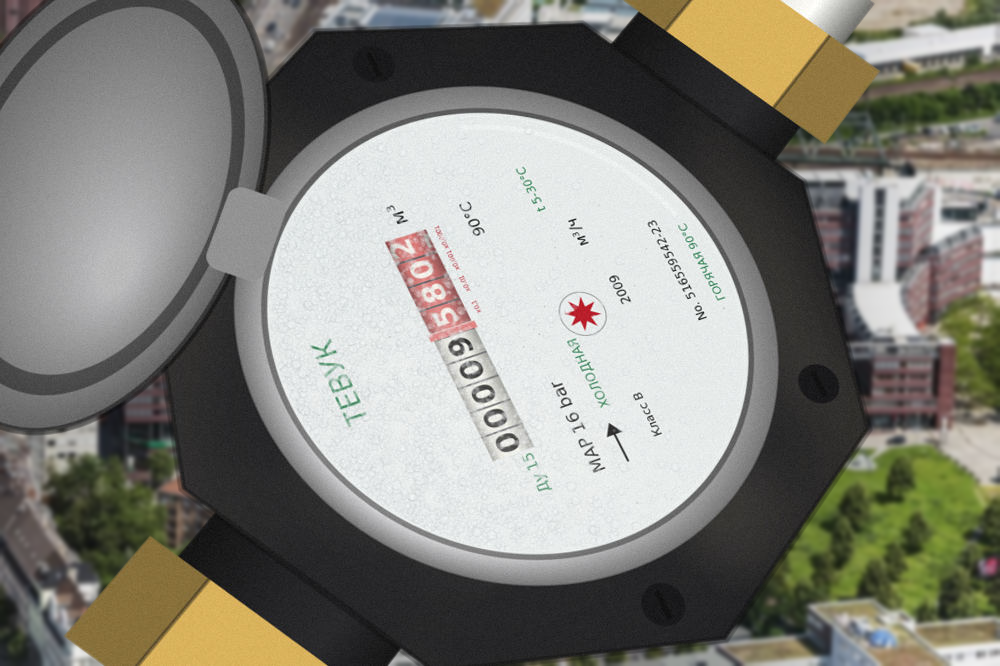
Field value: 9.5802 m³
